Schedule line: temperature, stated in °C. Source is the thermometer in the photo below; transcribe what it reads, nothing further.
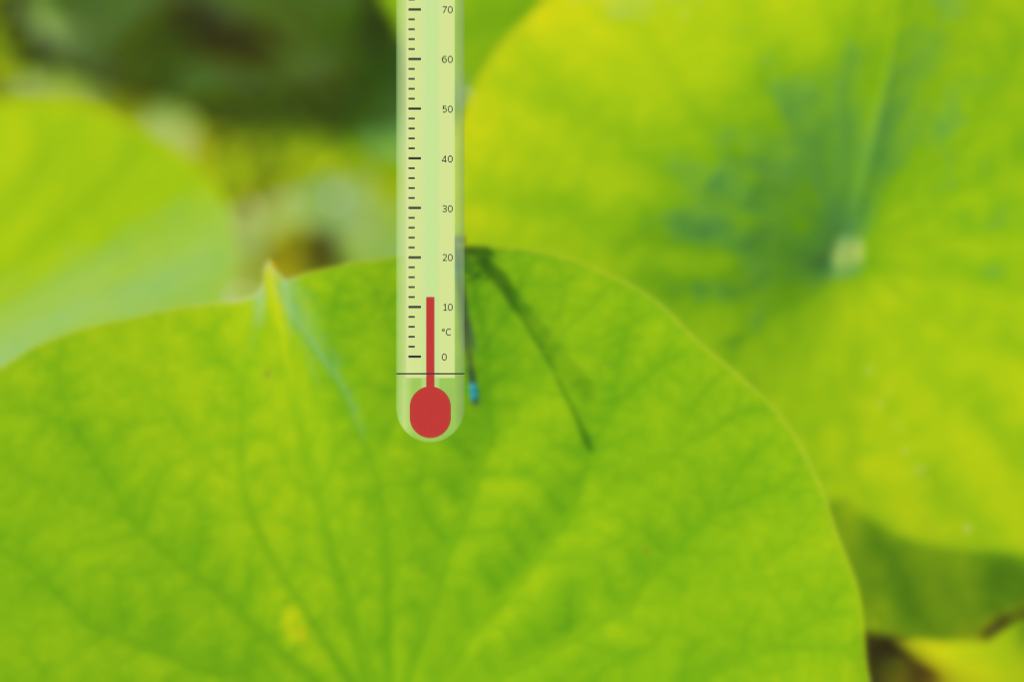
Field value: 12 °C
